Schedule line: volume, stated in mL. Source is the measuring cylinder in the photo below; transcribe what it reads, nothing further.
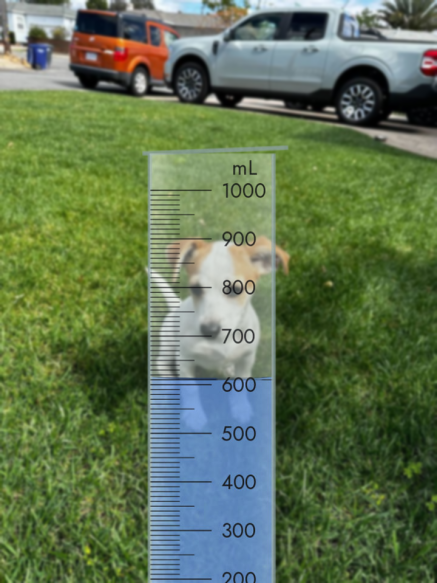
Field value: 610 mL
